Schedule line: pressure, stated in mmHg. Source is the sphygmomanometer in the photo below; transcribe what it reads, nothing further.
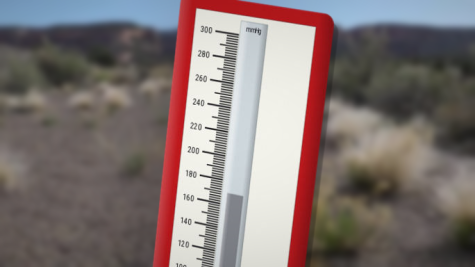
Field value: 170 mmHg
